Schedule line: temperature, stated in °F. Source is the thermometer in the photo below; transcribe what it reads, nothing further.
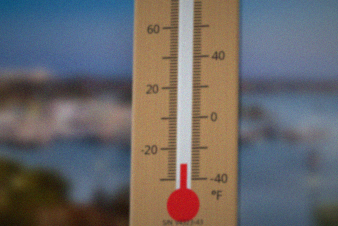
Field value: -30 °F
